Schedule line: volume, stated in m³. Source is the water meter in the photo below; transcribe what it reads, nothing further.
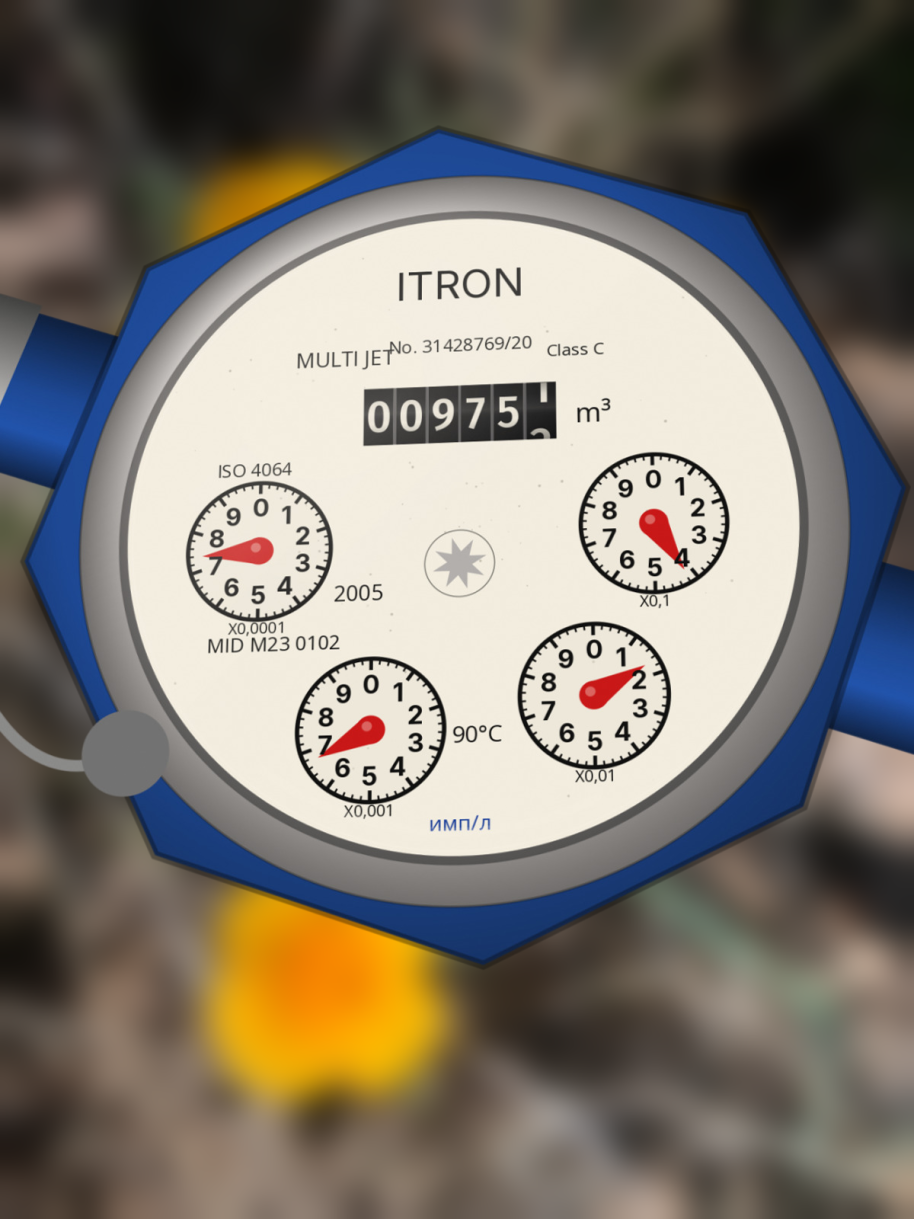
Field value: 9751.4167 m³
